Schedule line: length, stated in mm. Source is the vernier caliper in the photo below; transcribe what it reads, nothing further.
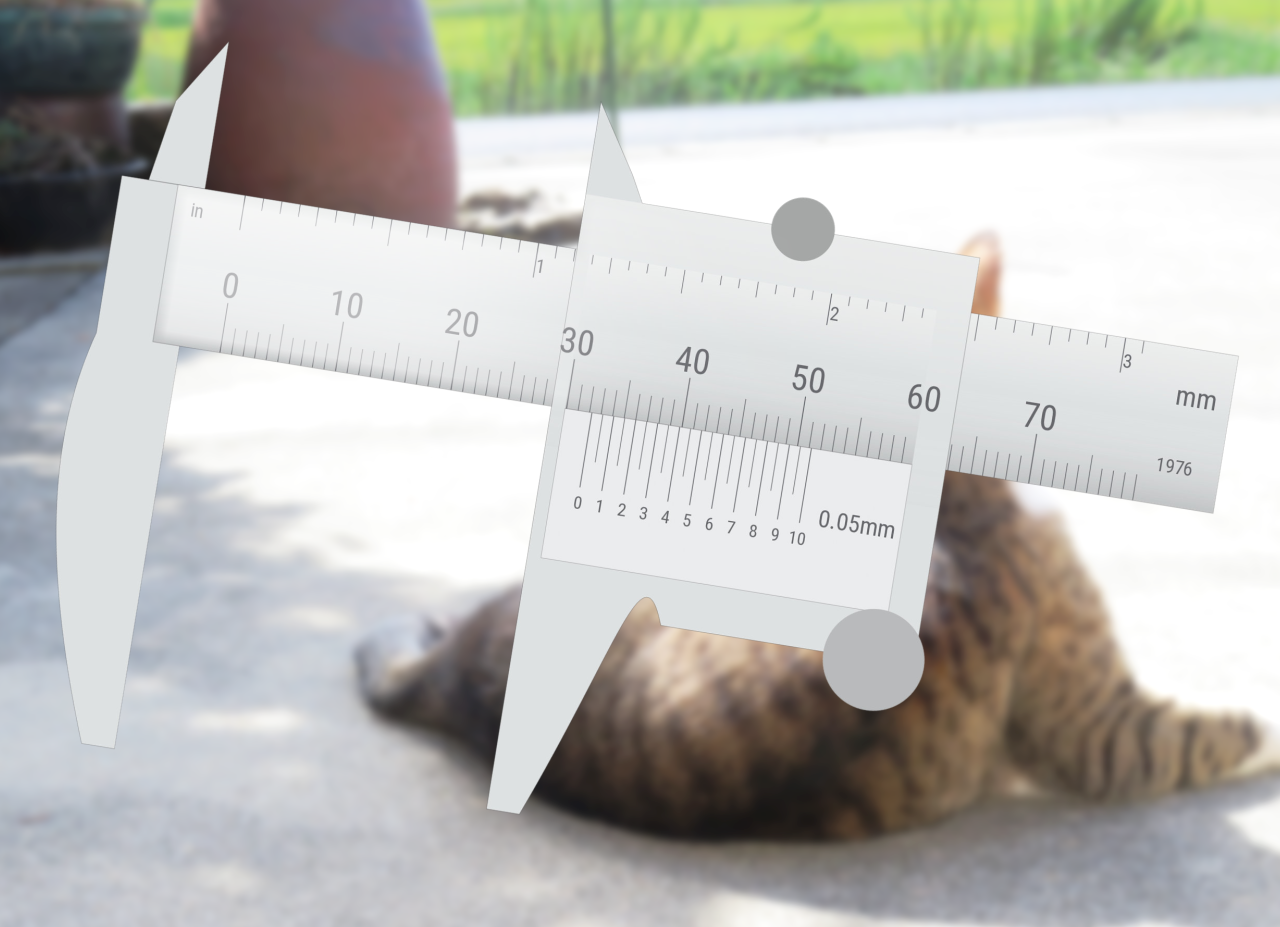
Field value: 32.2 mm
